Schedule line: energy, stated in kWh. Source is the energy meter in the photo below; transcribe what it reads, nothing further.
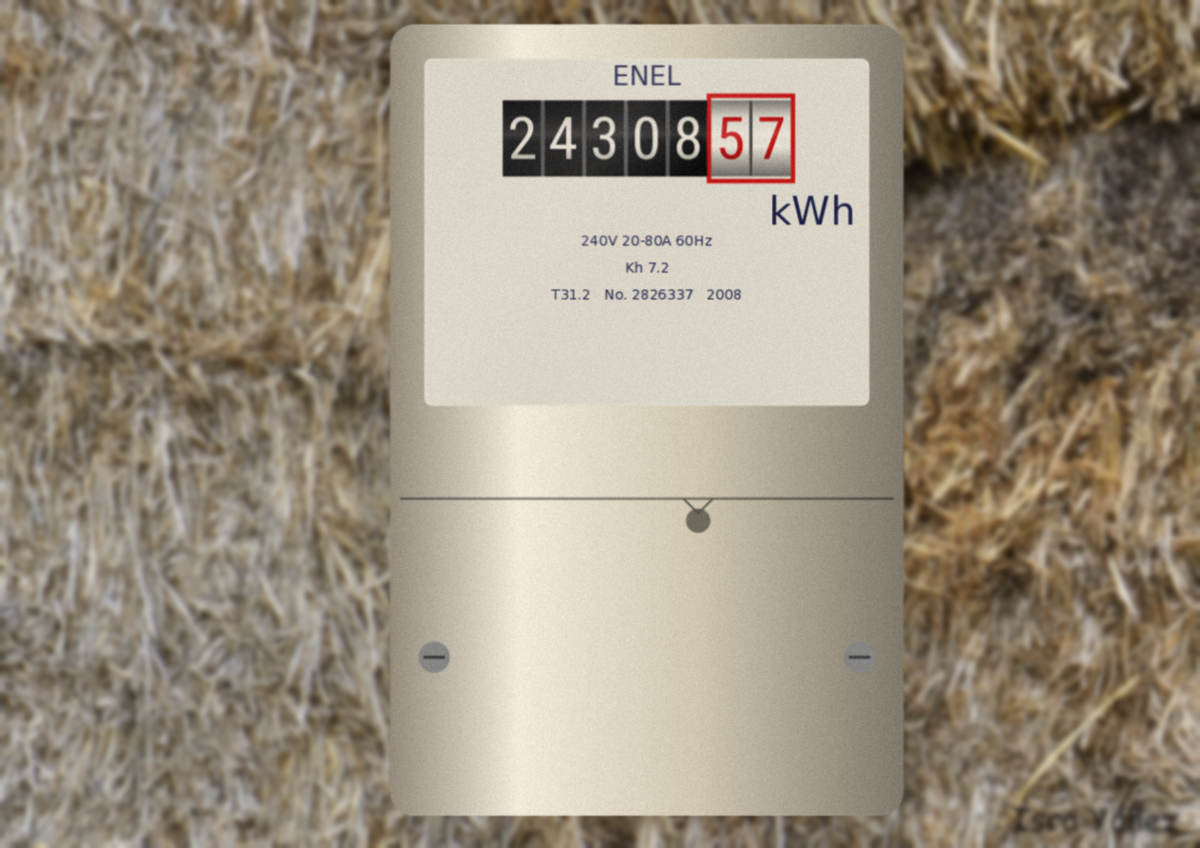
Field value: 24308.57 kWh
